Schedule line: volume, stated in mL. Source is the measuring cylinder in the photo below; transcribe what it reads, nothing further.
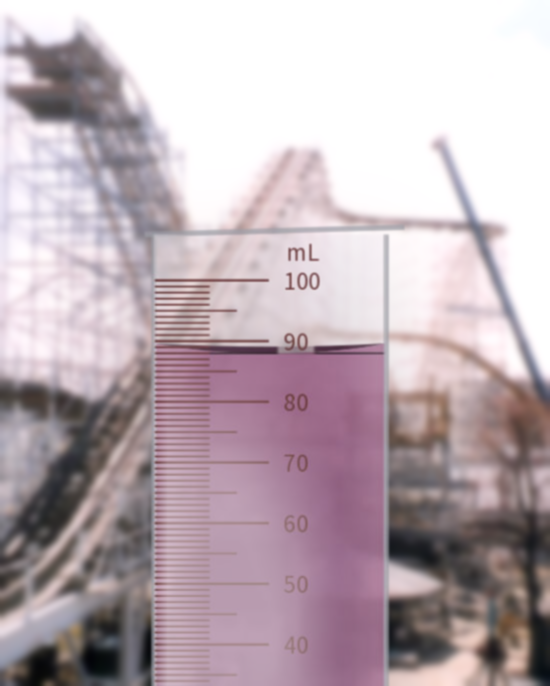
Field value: 88 mL
